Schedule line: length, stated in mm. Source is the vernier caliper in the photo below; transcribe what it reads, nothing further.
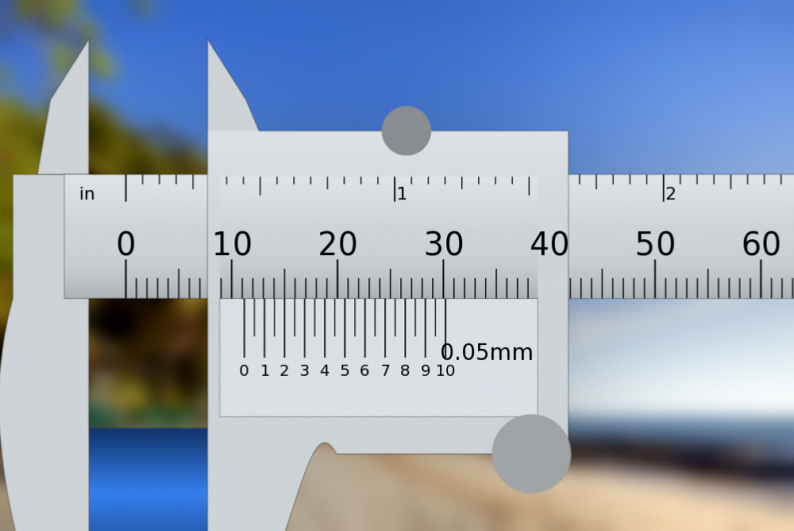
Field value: 11.2 mm
